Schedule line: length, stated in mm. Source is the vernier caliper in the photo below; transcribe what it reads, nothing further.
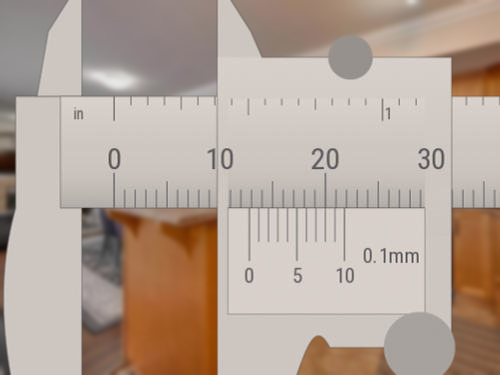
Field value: 12.8 mm
